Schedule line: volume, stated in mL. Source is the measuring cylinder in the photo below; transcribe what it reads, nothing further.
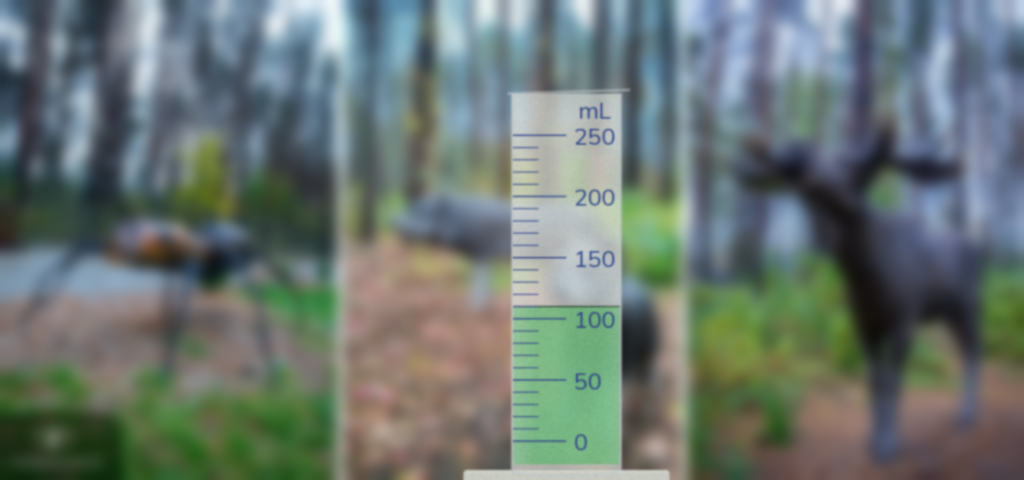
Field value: 110 mL
